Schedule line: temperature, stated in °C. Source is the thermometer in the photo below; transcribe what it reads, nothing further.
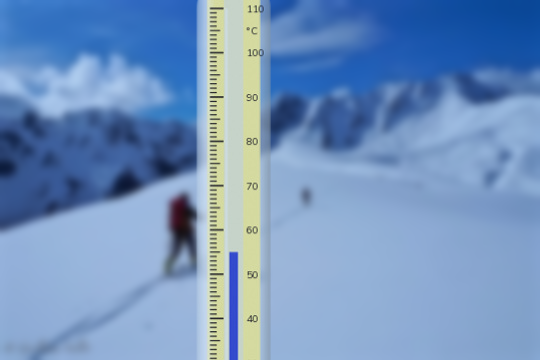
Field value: 55 °C
